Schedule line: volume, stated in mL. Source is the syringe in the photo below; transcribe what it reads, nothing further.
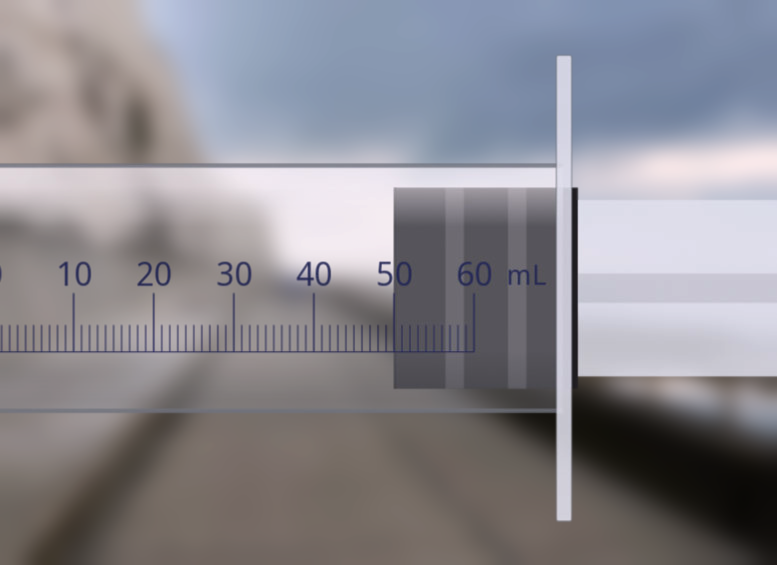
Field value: 50 mL
